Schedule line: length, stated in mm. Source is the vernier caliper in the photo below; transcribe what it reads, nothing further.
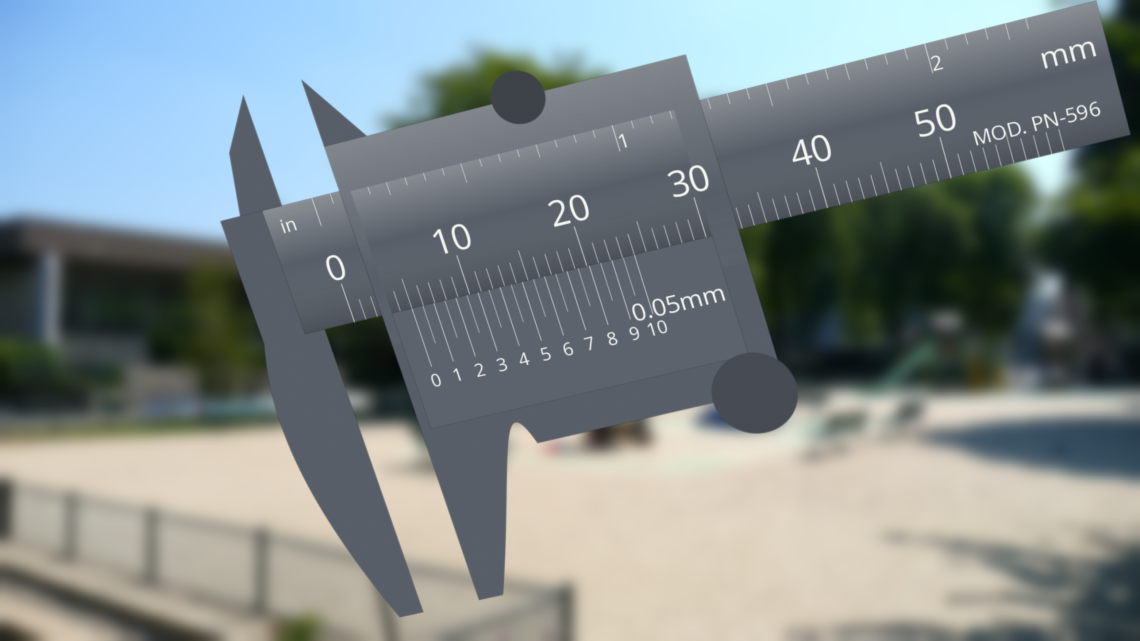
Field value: 5.0 mm
